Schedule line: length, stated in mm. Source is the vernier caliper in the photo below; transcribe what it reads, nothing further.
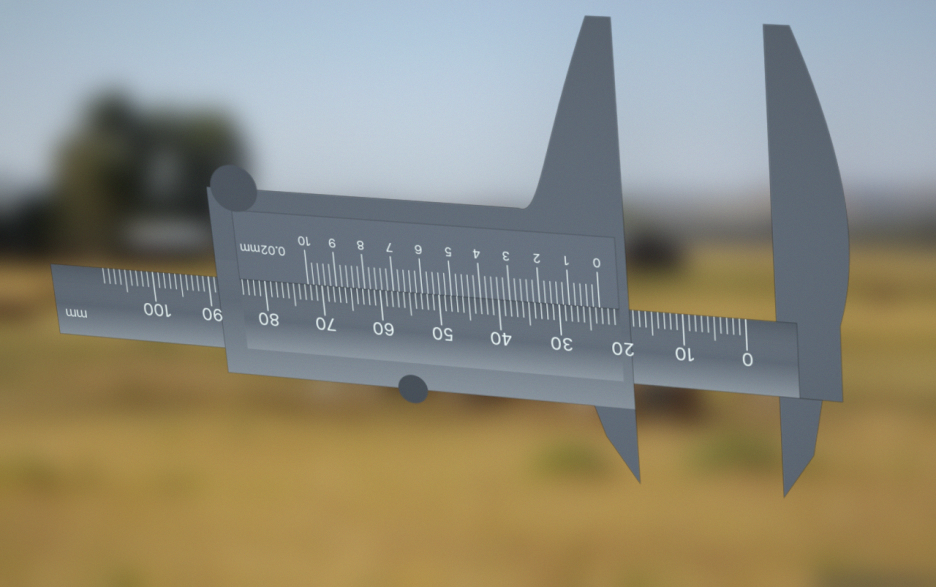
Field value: 23.4 mm
